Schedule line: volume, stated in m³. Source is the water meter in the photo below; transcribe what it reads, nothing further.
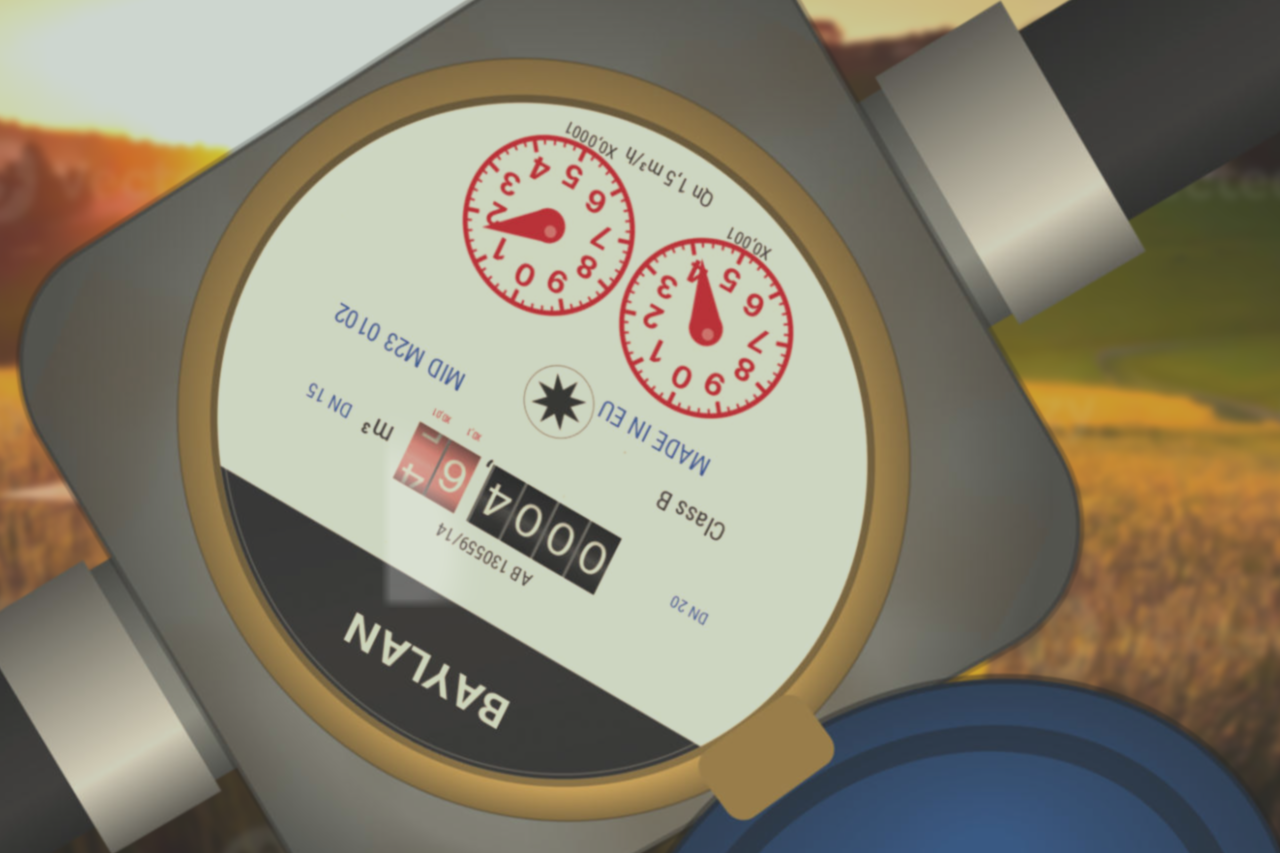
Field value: 4.6441 m³
